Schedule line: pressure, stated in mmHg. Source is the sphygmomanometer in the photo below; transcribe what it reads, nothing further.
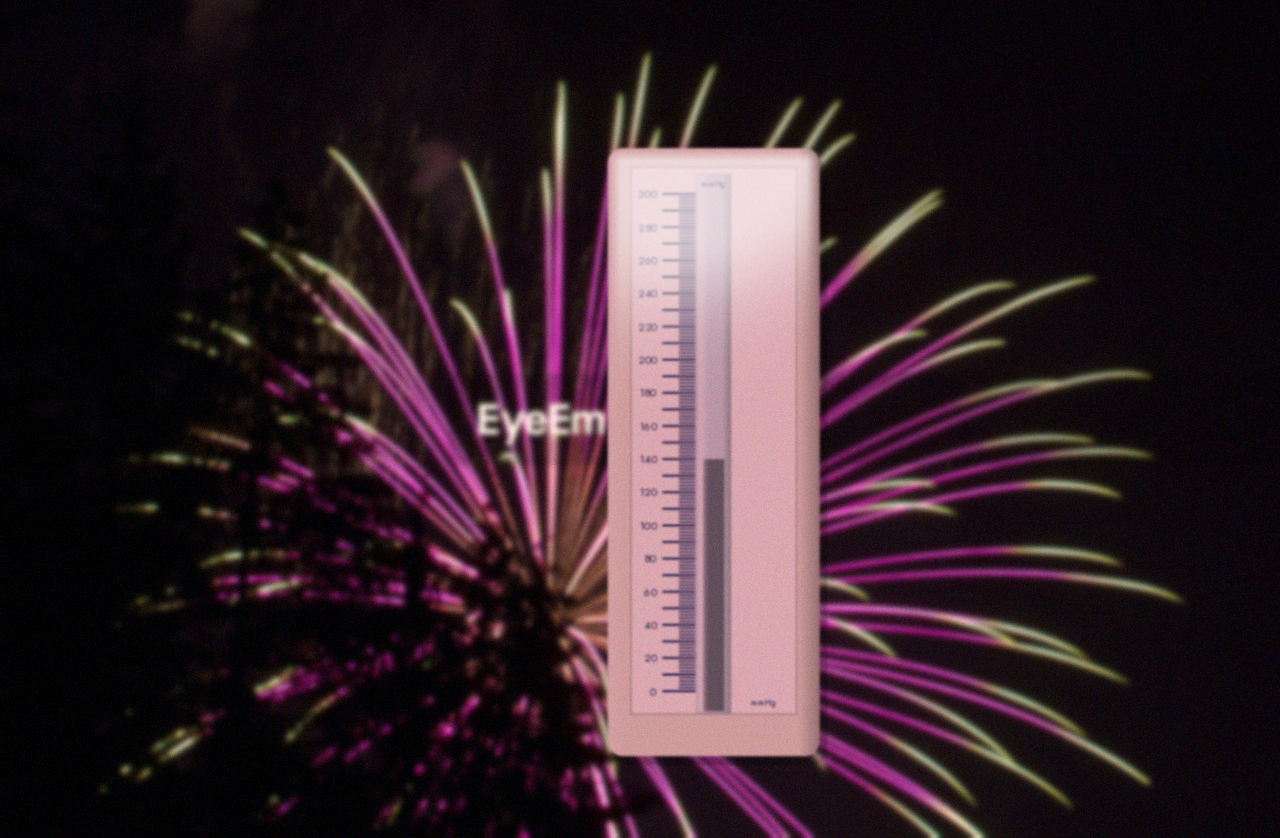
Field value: 140 mmHg
